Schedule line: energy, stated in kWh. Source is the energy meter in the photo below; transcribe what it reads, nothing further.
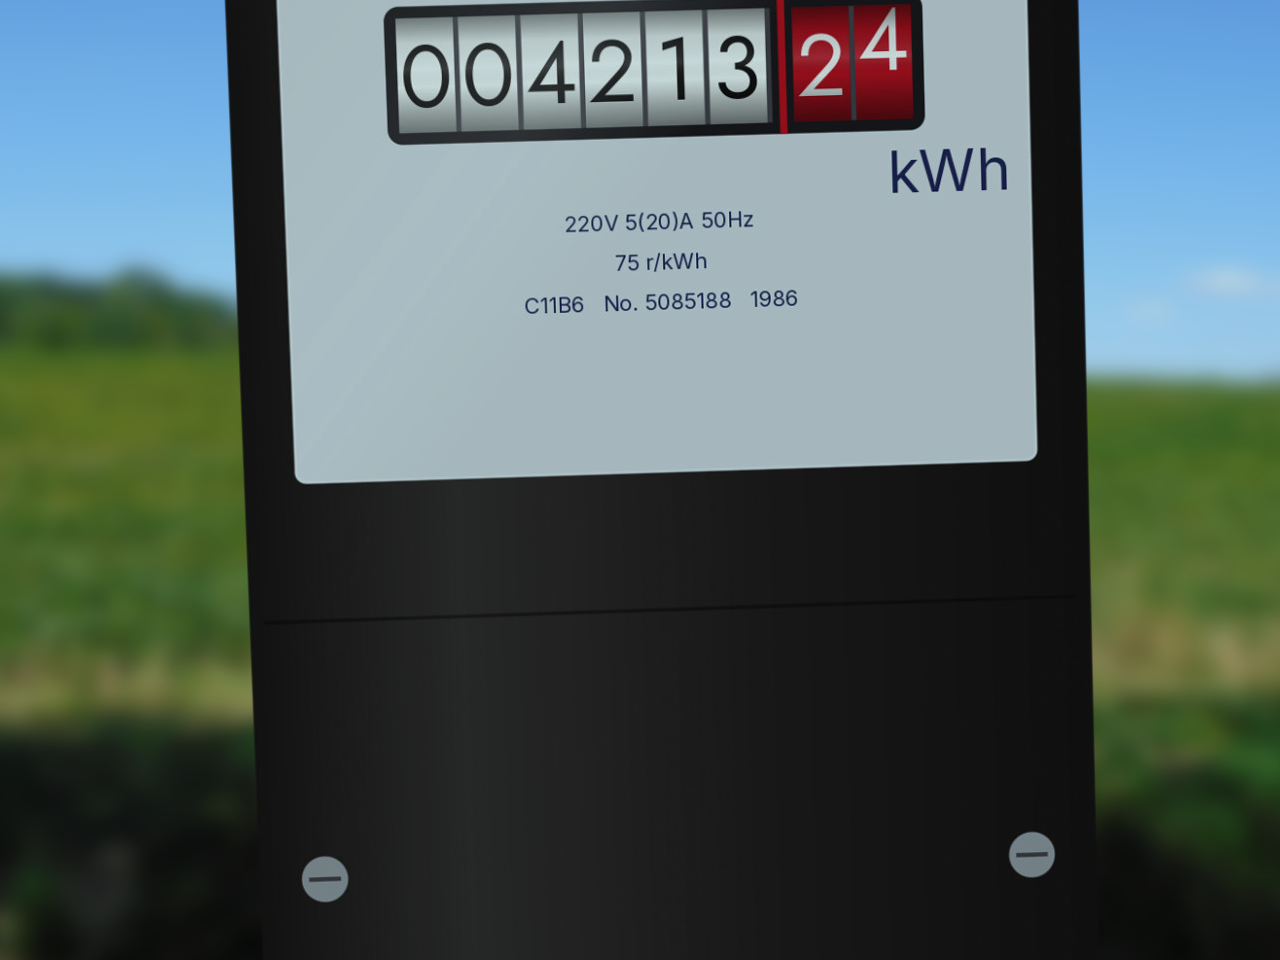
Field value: 4213.24 kWh
